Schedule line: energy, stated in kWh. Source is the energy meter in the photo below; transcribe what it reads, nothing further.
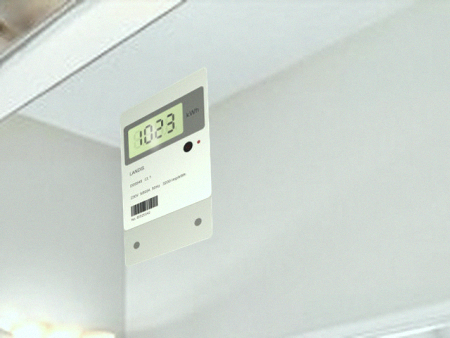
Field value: 1023 kWh
